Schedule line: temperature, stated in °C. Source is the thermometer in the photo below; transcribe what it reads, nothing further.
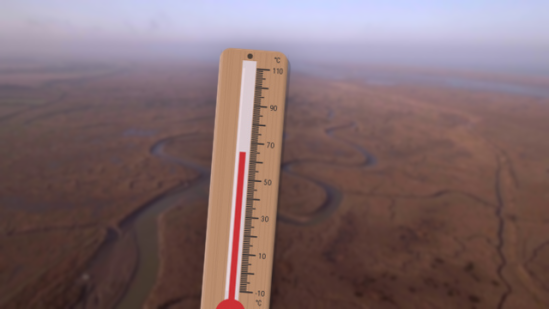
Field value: 65 °C
